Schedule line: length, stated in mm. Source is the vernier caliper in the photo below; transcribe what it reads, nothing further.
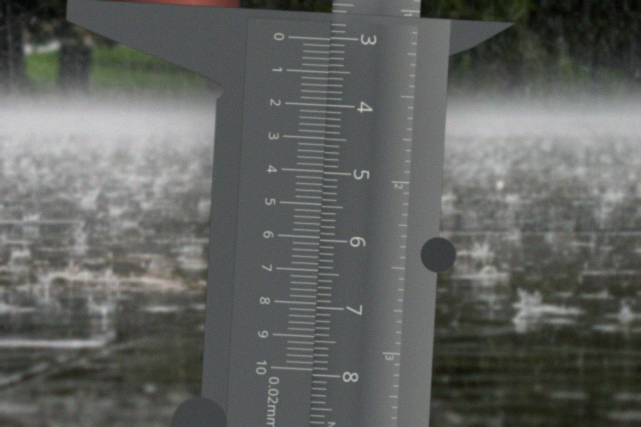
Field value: 30.2 mm
